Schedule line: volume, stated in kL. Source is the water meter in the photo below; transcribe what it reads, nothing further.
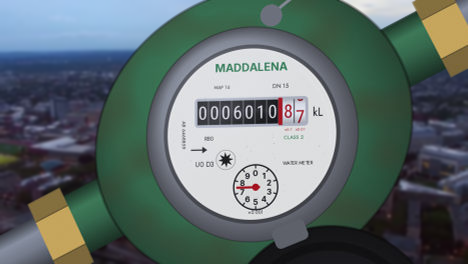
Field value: 6010.867 kL
